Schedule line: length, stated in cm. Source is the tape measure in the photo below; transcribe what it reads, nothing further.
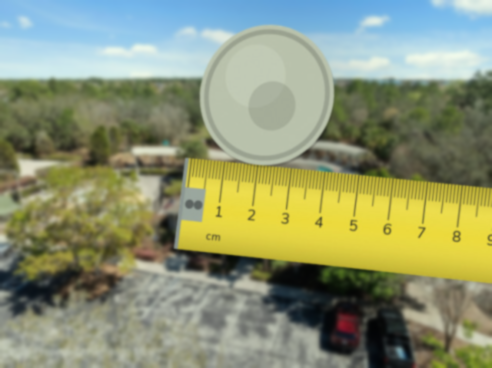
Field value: 4 cm
